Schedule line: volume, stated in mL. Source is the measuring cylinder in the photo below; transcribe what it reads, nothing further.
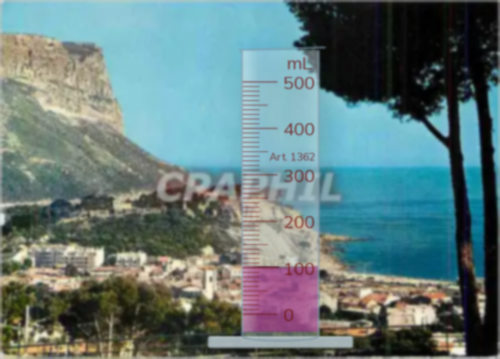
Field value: 100 mL
